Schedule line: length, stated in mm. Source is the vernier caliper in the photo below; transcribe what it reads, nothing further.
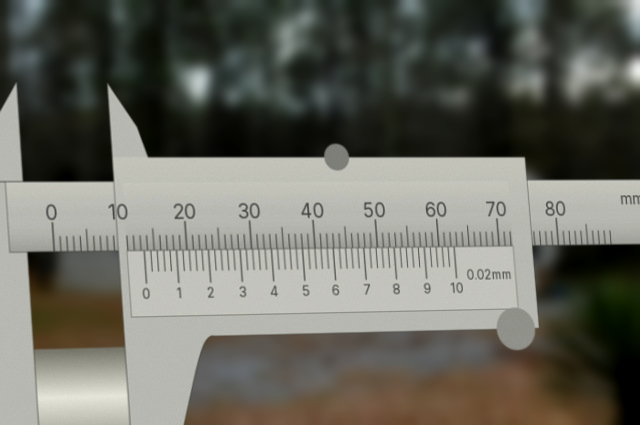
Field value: 13.5 mm
